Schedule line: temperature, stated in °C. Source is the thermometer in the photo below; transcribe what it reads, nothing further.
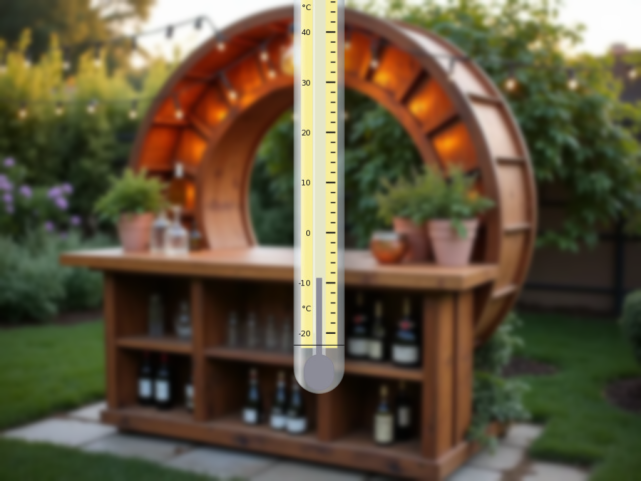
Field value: -9 °C
